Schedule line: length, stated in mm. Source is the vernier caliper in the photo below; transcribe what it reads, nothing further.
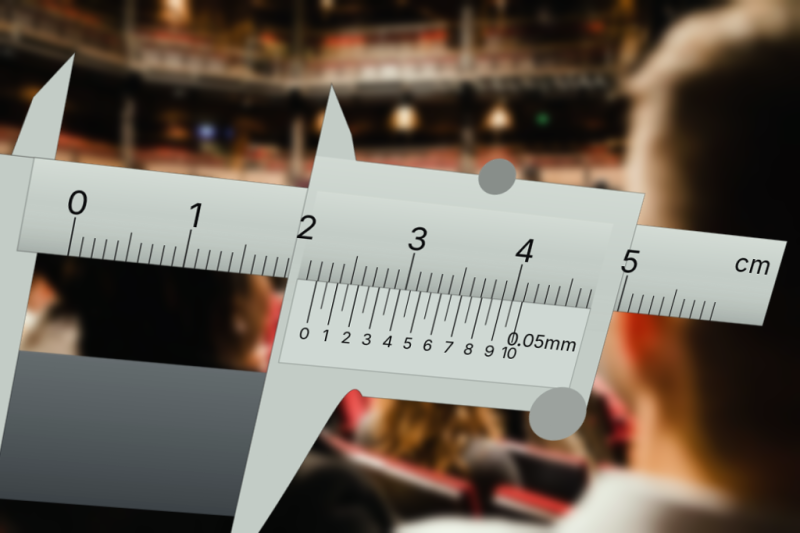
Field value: 21.9 mm
